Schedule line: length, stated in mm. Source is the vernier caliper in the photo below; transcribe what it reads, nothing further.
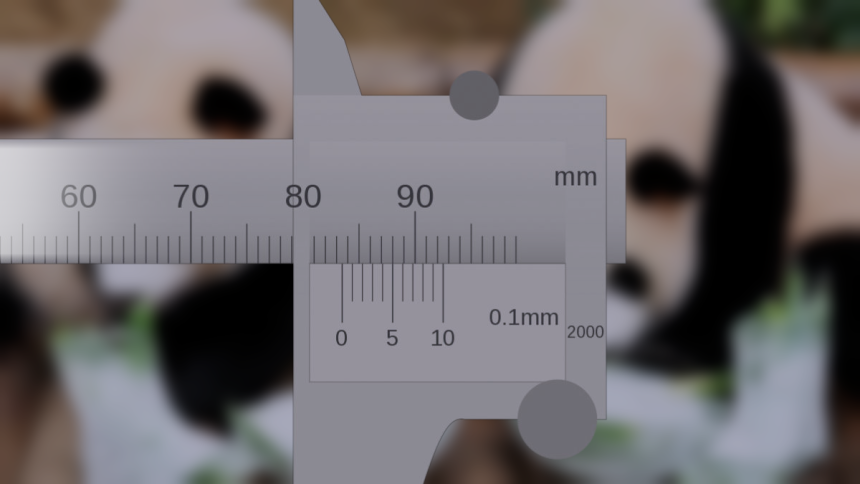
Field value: 83.5 mm
